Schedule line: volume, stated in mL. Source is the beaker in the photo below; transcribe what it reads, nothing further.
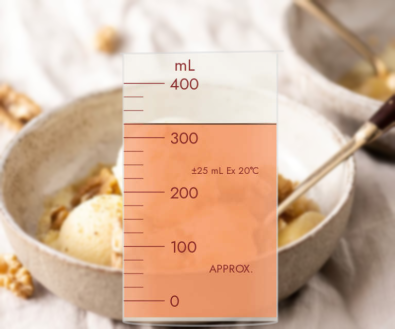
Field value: 325 mL
